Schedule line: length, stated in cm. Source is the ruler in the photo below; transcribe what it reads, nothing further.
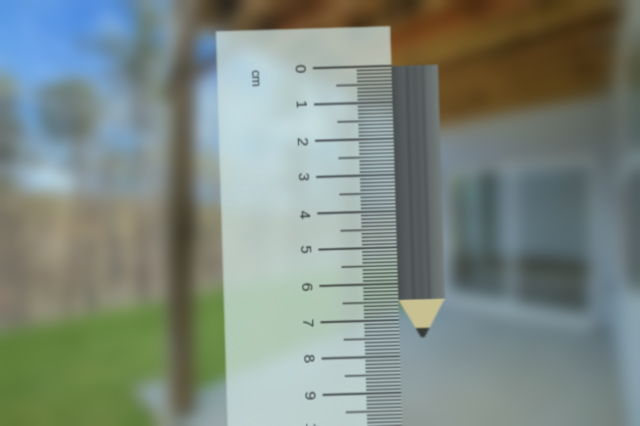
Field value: 7.5 cm
